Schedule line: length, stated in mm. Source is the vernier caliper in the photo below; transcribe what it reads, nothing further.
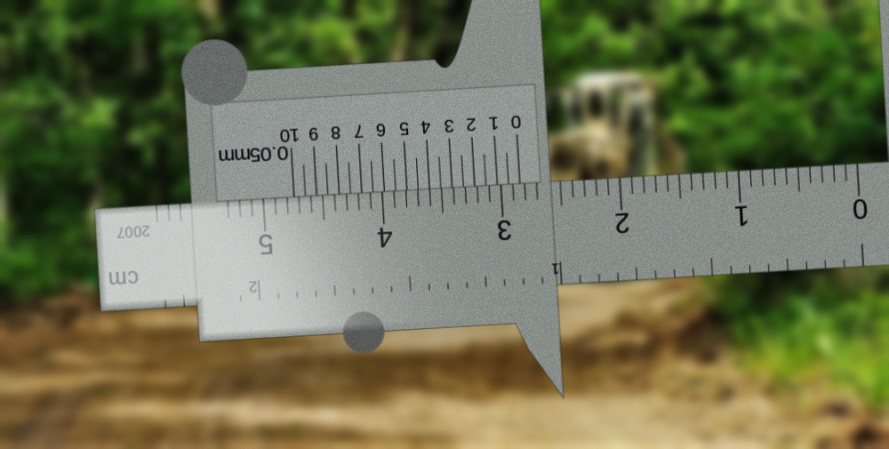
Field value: 28.4 mm
